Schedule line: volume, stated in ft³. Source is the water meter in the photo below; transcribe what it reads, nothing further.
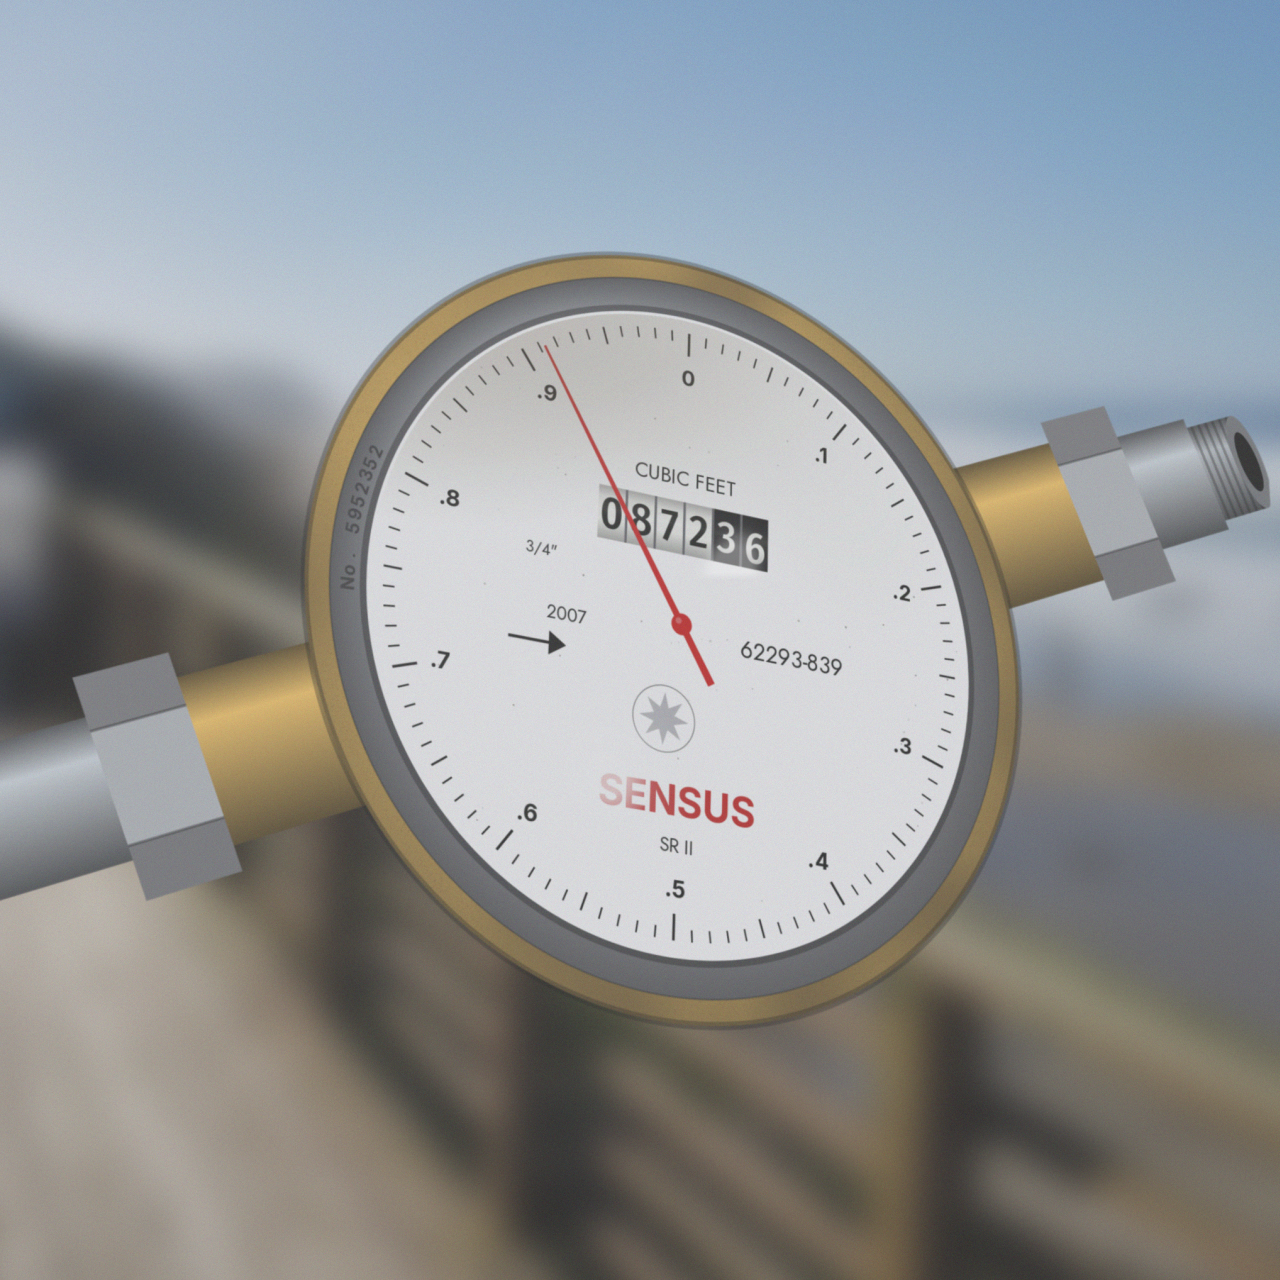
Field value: 87235.91 ft³
